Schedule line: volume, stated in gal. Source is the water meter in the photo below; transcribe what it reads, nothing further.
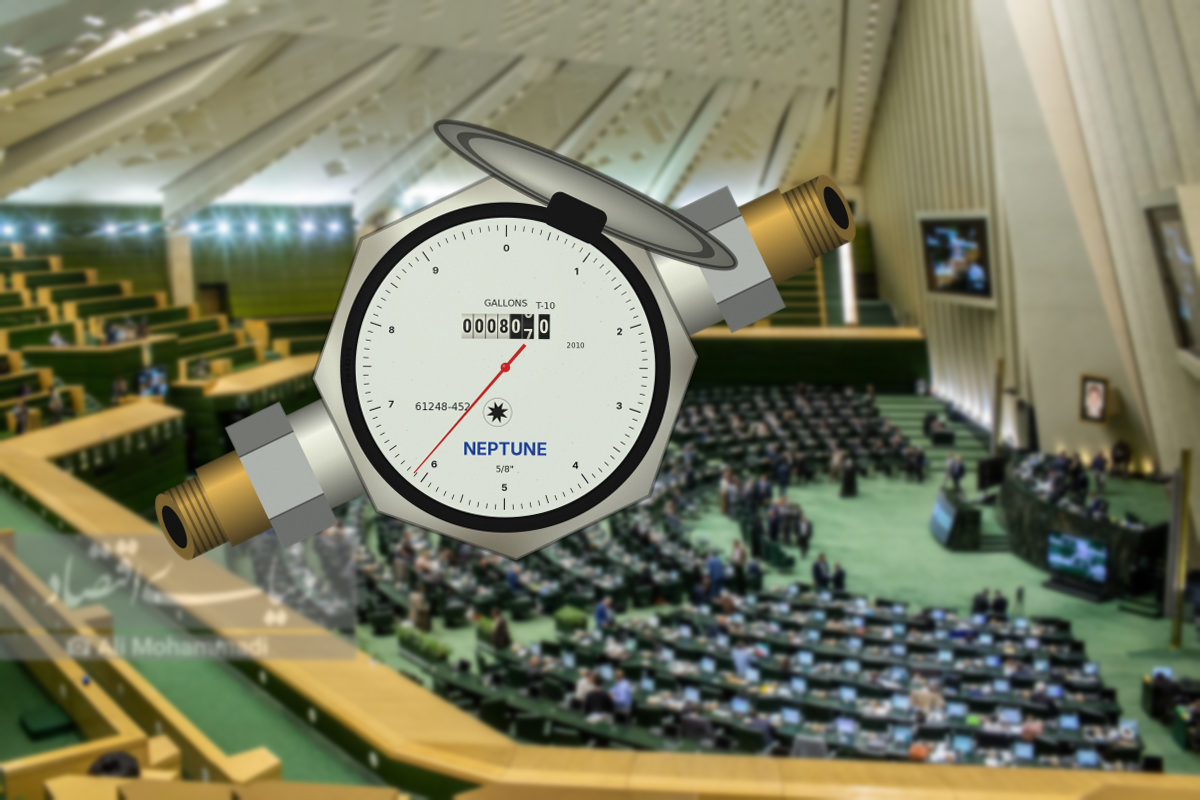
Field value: 8066.1 gal
